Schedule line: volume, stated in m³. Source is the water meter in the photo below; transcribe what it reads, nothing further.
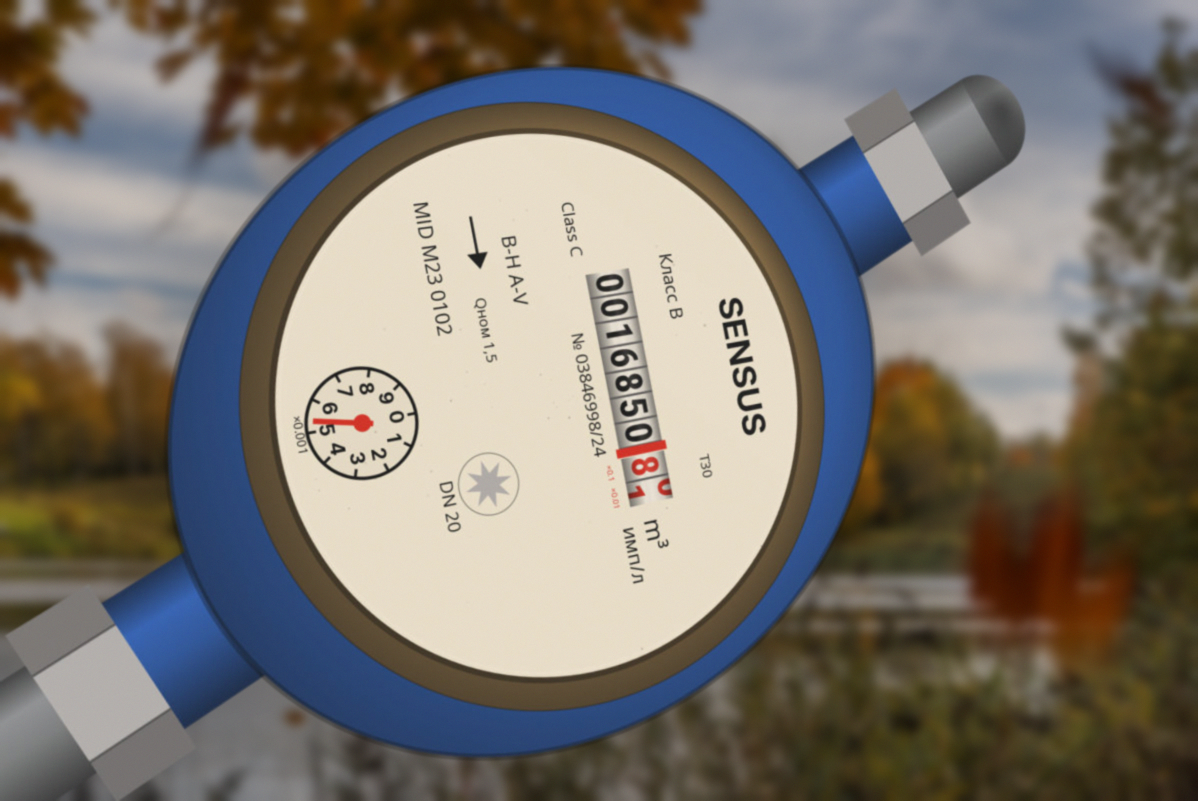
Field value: 16850.805 m³
